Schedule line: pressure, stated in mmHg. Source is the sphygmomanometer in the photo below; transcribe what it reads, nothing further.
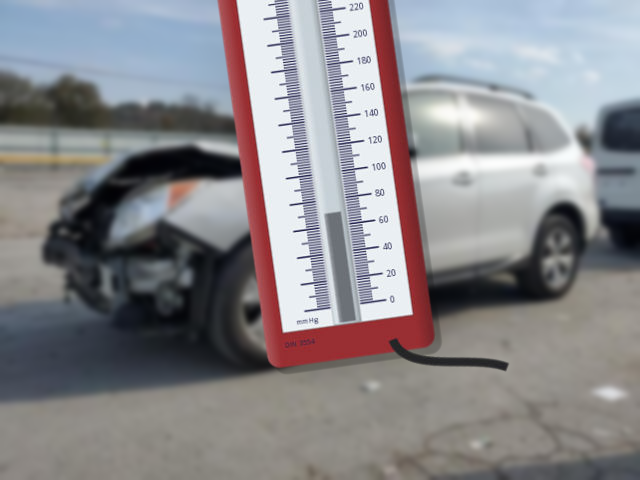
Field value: 70 mmHg
